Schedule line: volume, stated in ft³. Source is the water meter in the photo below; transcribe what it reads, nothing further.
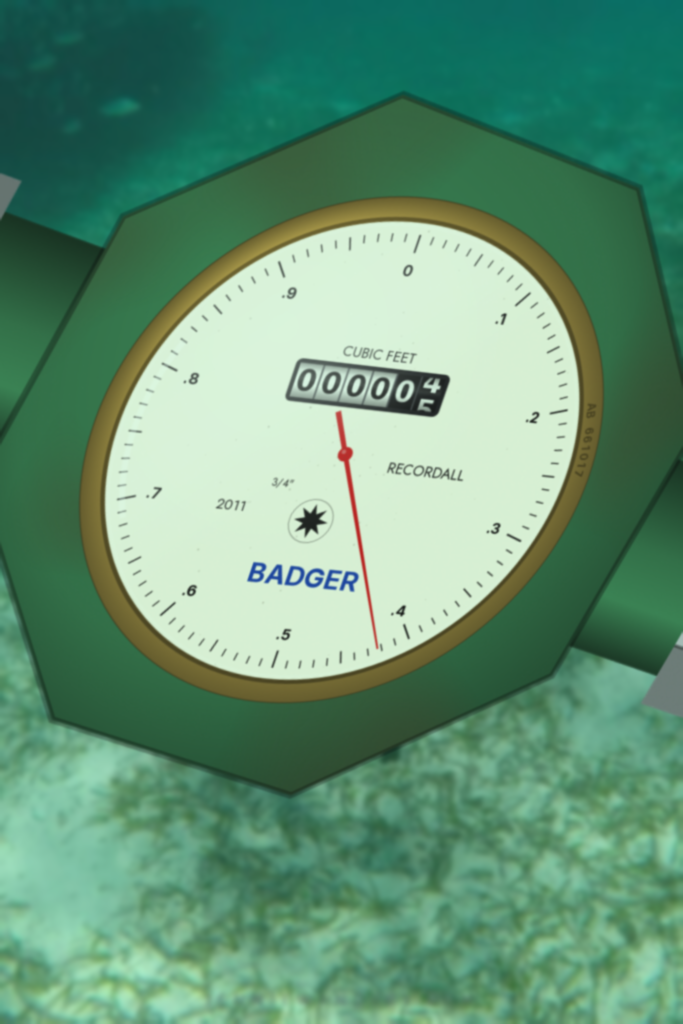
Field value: 4.42 ft³
